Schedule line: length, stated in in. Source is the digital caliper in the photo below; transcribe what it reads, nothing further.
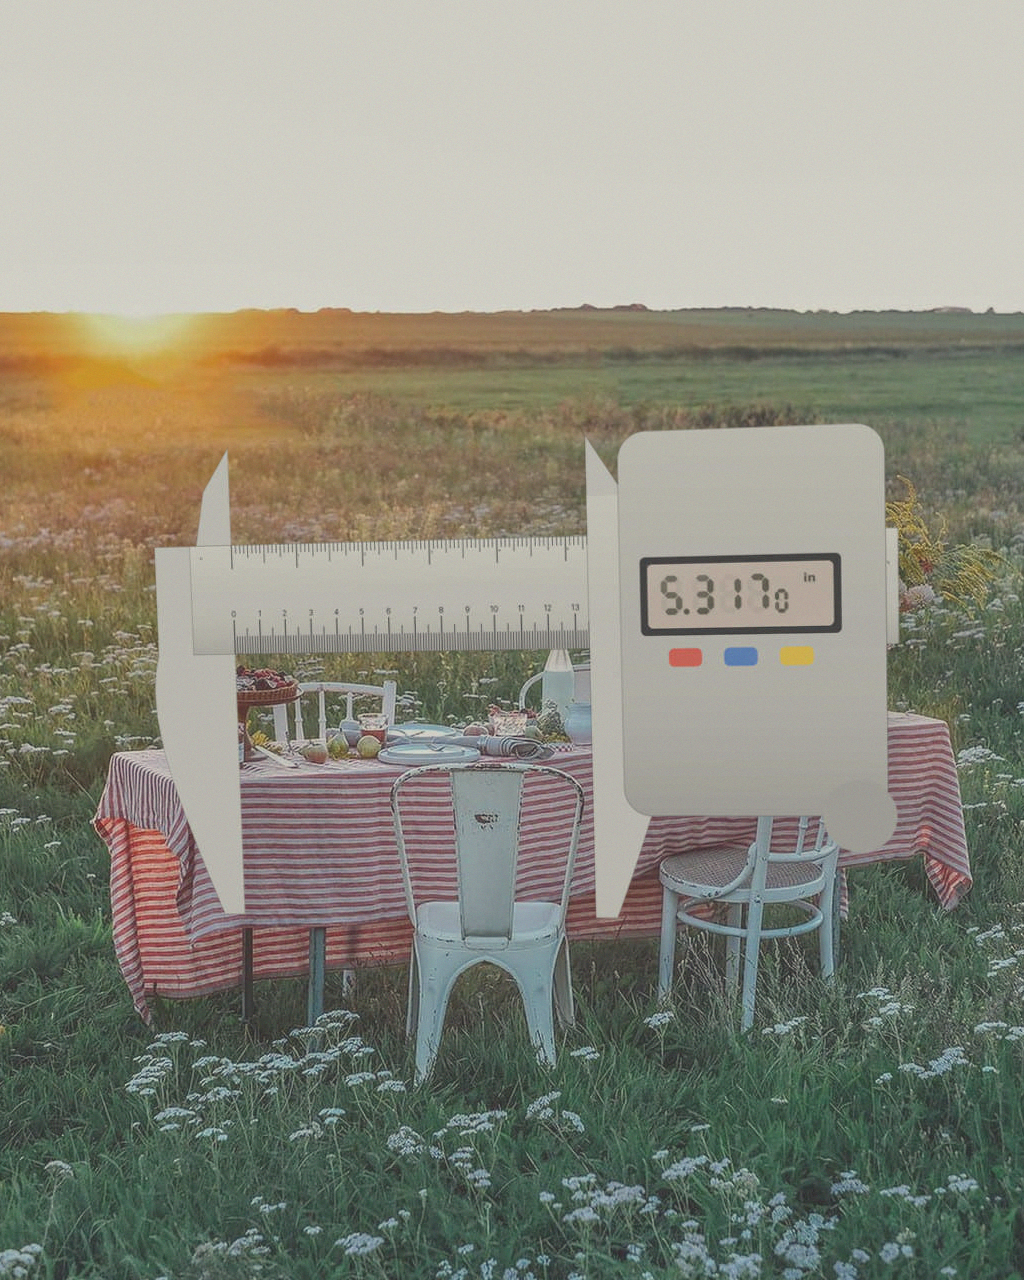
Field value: 5.3170 in
